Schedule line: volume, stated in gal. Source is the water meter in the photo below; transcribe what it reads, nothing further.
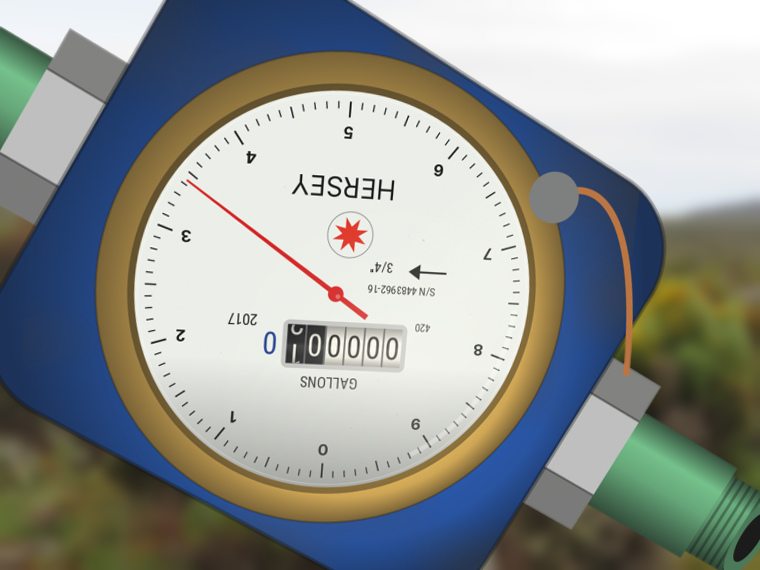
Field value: 13.4 gal
